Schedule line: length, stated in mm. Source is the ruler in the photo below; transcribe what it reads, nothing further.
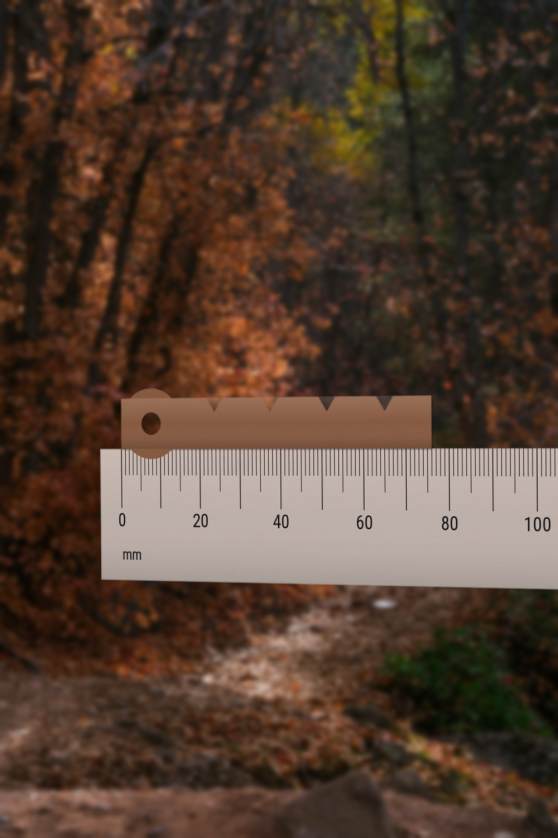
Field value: 76 mm
